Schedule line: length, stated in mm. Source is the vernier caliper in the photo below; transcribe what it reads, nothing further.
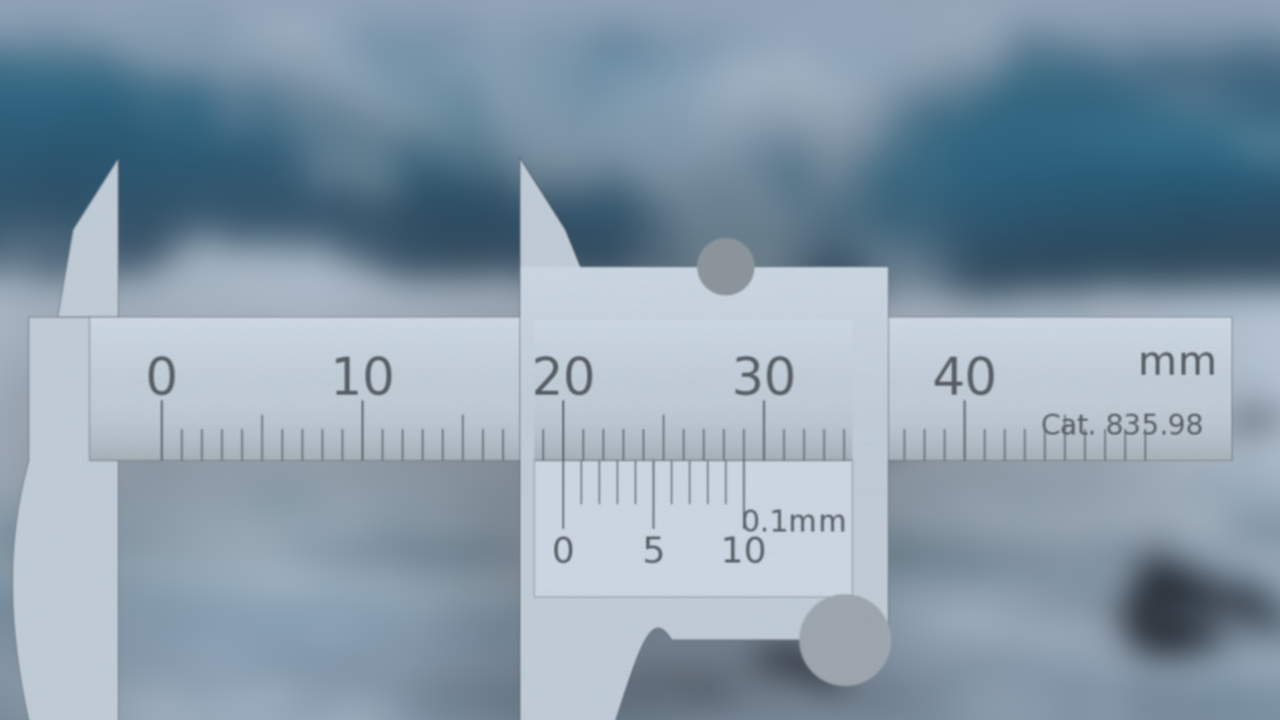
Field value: 20.0 mm
